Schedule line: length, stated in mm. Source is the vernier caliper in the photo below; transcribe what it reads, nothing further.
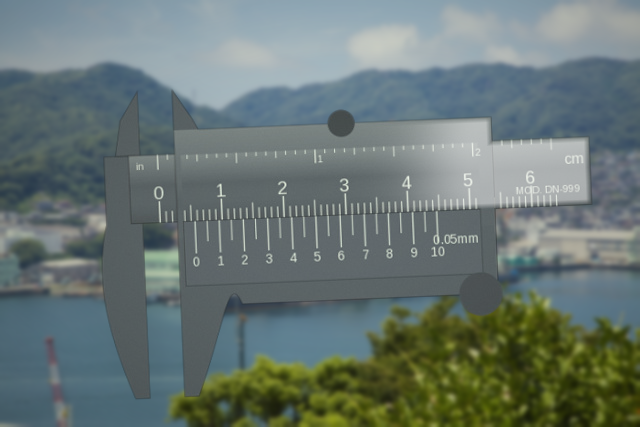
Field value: 5.6 mm
